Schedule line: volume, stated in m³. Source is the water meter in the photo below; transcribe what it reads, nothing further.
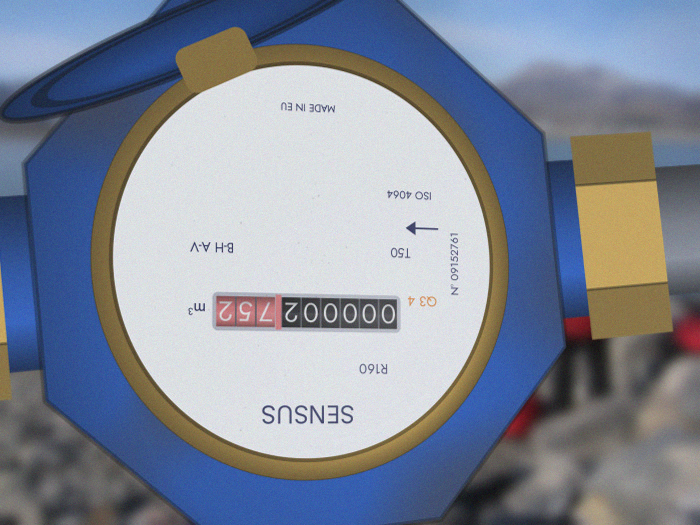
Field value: 2.752 m³
